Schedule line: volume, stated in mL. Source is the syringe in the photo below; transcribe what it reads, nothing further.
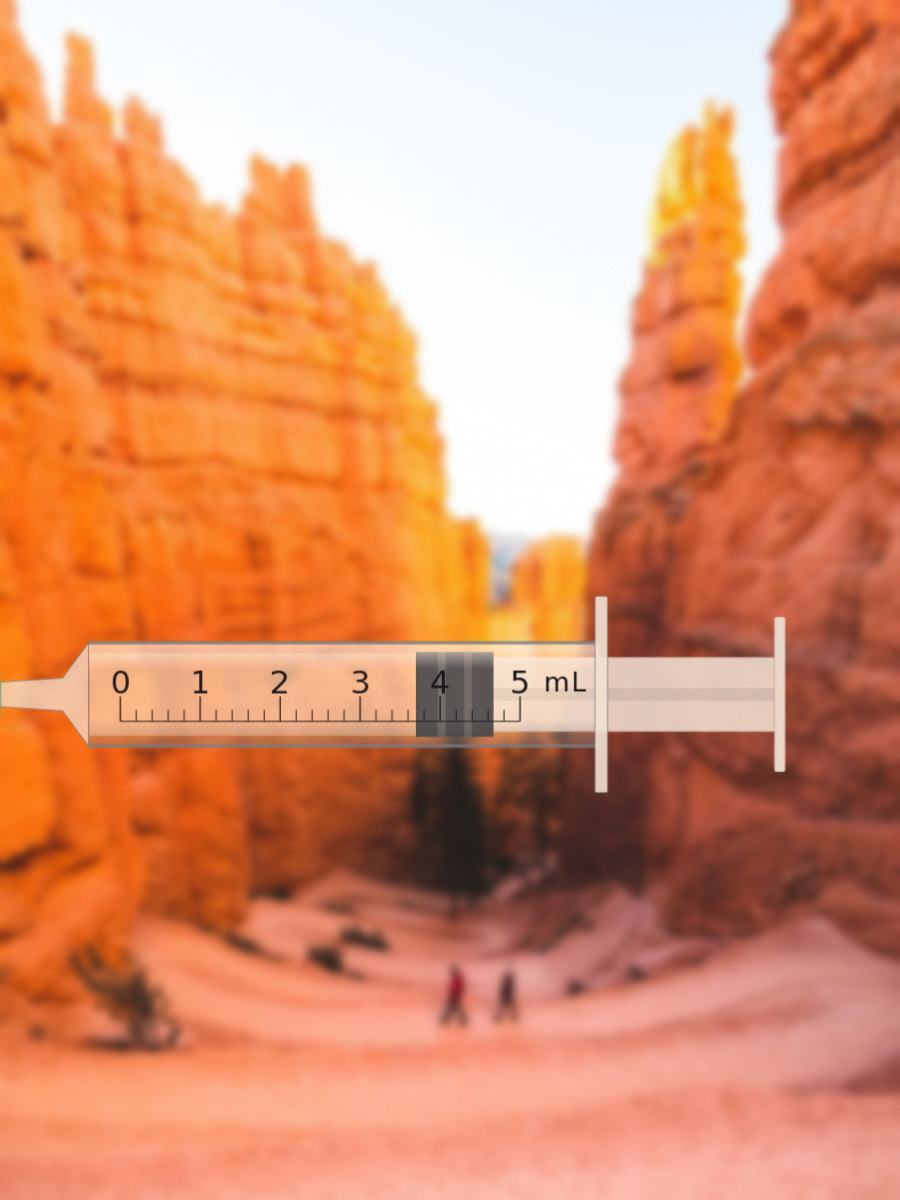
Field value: 3.7 mL
